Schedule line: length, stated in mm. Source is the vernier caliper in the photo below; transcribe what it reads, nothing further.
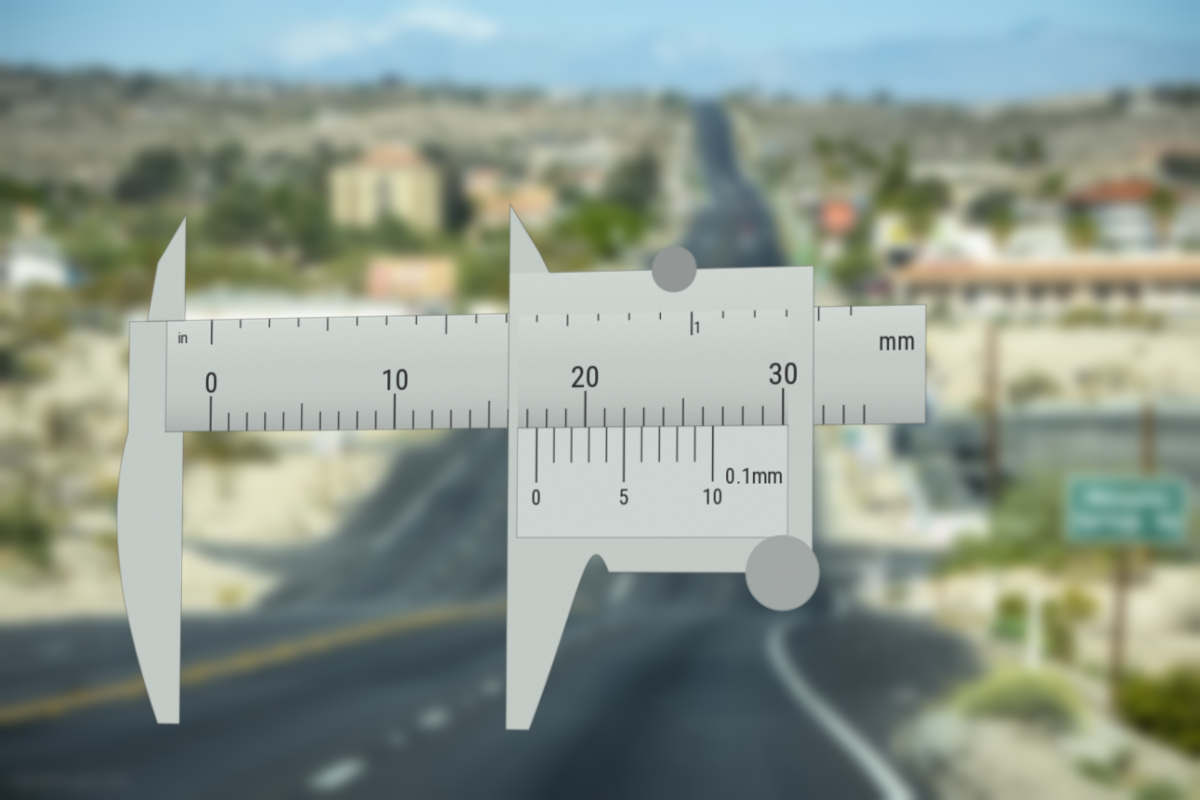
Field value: 17.5 mm
